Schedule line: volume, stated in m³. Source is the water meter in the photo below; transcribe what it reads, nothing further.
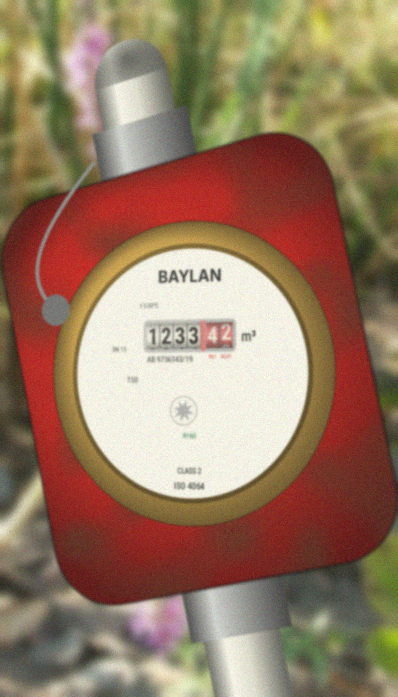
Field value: 1233.42 m³
